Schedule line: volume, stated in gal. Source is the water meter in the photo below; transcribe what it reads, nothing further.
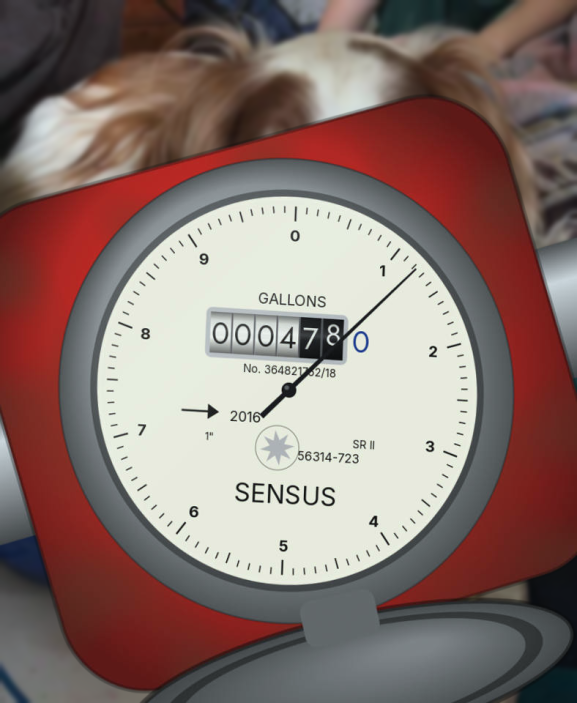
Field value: 4781.2 gal
